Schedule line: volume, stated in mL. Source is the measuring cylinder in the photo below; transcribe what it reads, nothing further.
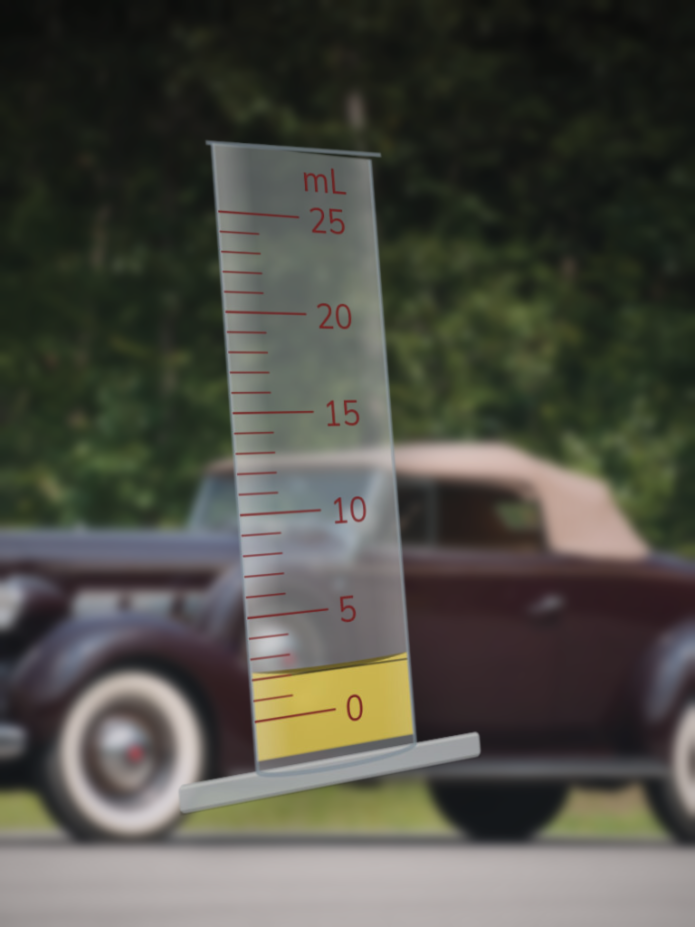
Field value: 2 mL
